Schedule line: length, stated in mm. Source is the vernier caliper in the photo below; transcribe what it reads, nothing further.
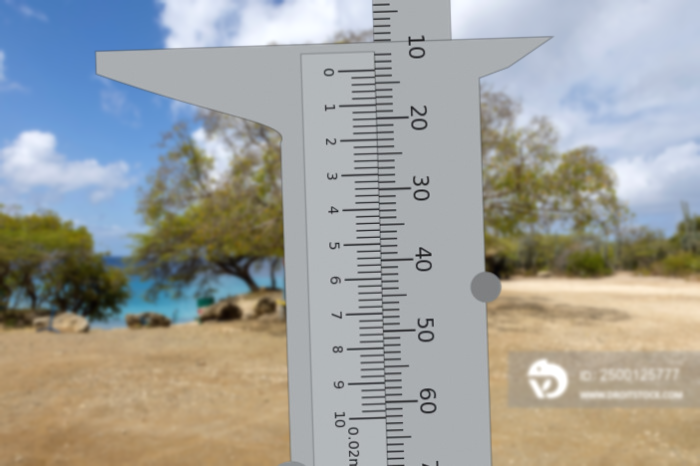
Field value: 13.2 mm
